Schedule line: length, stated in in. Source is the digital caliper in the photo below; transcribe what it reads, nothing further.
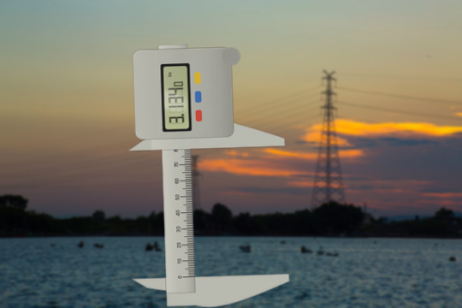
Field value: 3.1340 in
